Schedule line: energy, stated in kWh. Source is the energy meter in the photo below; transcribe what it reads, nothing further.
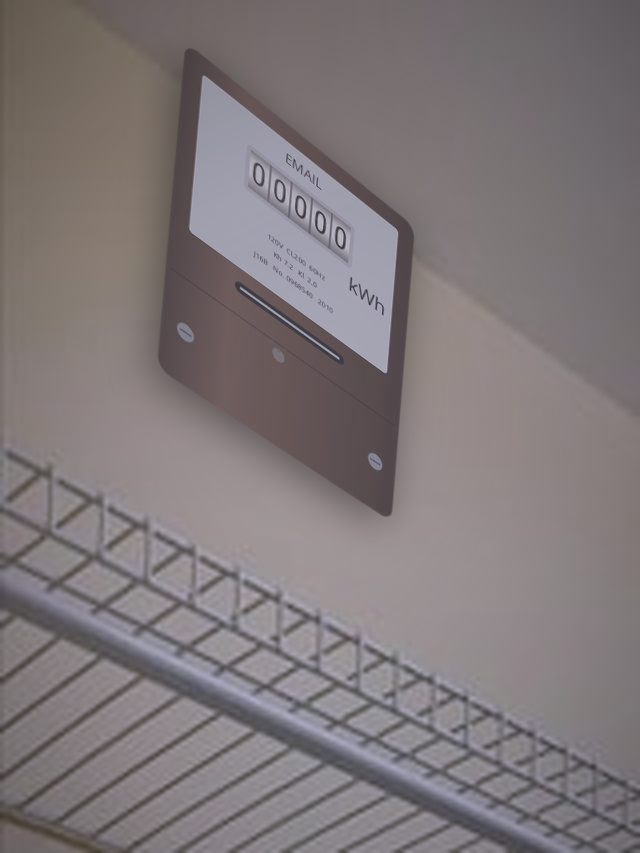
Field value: 0 kWh
